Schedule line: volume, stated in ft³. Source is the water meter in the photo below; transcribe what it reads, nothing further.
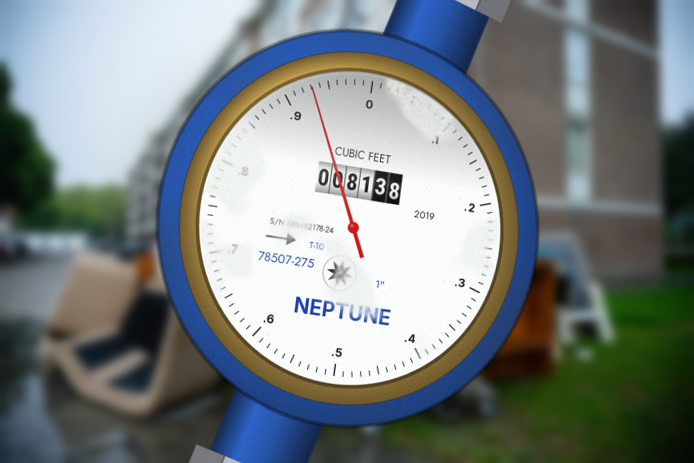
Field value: 8137.93 ft³
